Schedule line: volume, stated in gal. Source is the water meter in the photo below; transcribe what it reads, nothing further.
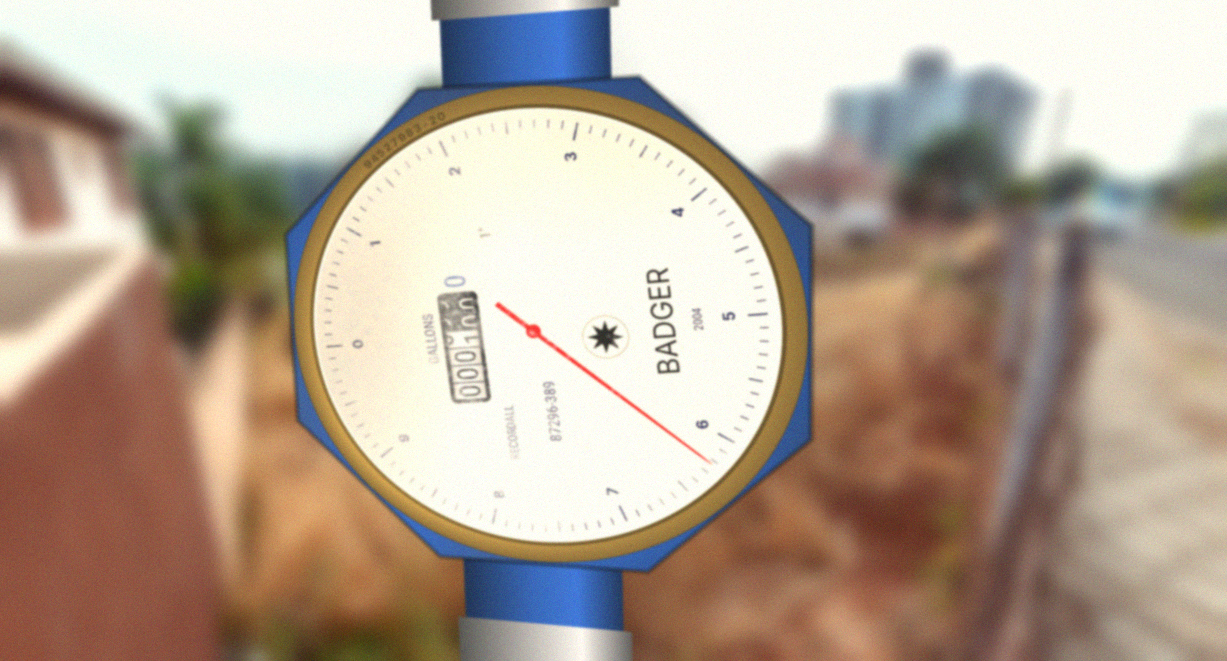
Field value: 996.2 gal
